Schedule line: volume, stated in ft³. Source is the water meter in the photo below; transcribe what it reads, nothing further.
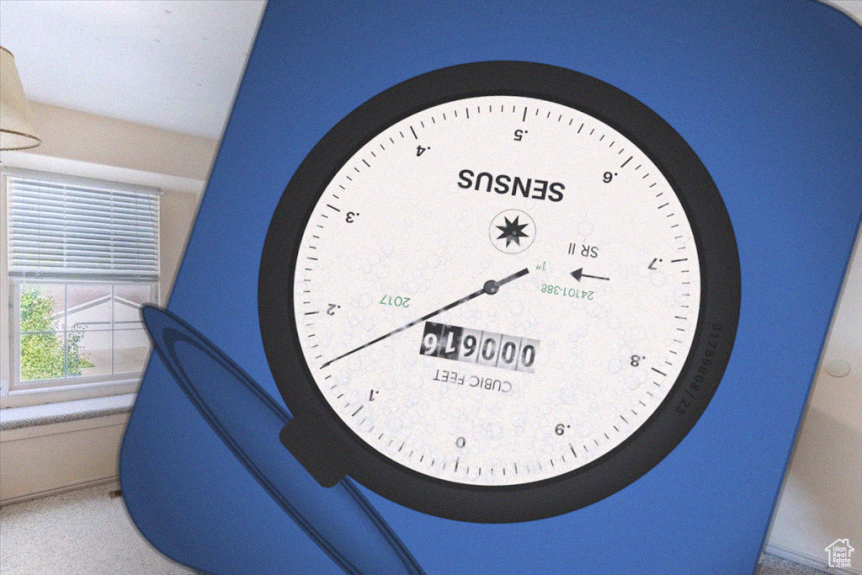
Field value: 616.15 ft³
